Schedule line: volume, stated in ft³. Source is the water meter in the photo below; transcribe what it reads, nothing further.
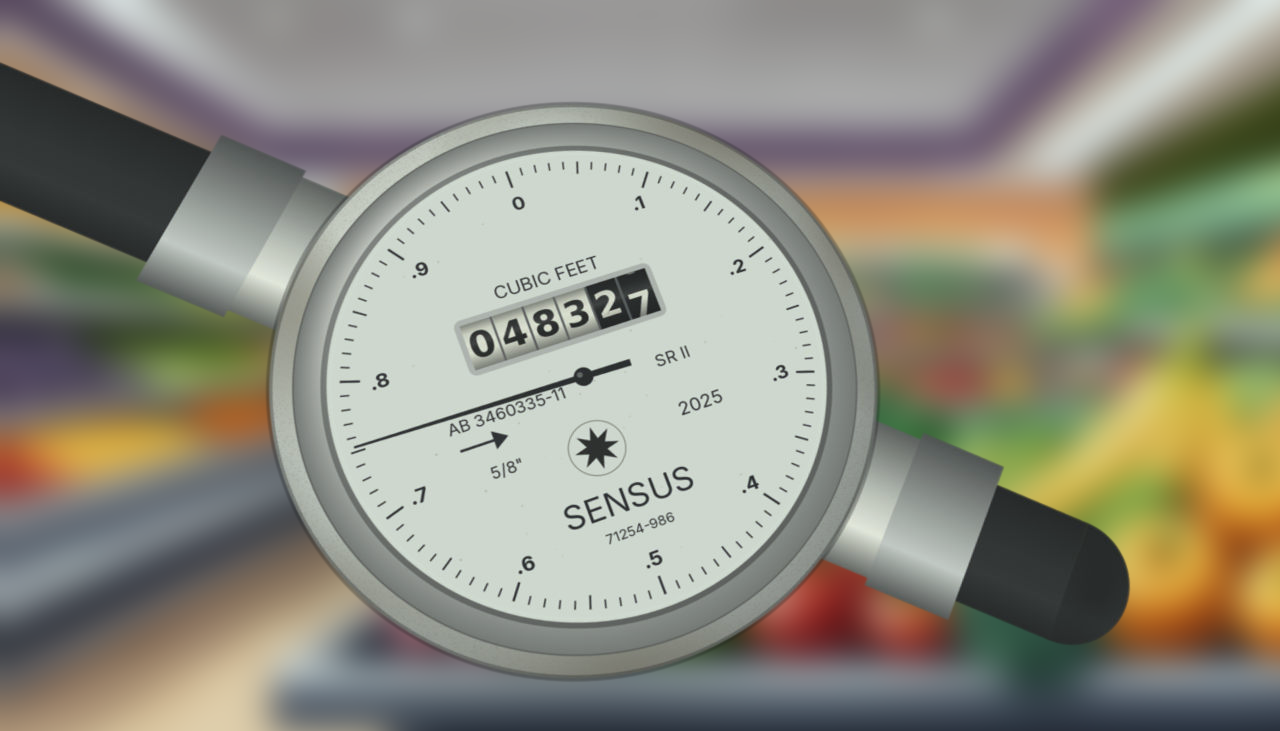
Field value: 48326.75 ft³
